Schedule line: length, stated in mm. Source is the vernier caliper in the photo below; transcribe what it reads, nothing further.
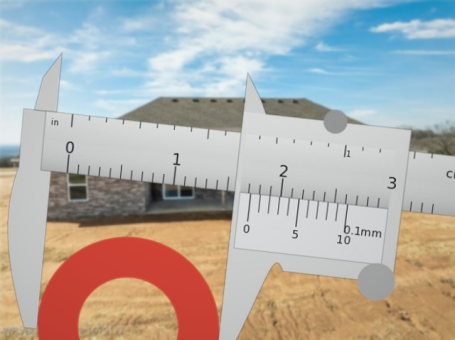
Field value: 17.2 mm
